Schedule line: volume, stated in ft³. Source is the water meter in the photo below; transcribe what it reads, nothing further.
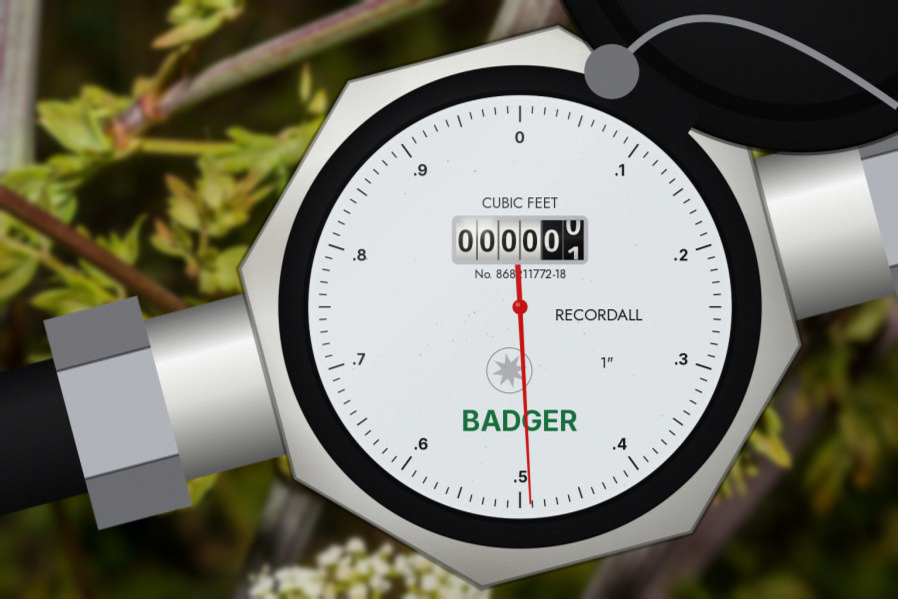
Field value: 0.49 ft³
